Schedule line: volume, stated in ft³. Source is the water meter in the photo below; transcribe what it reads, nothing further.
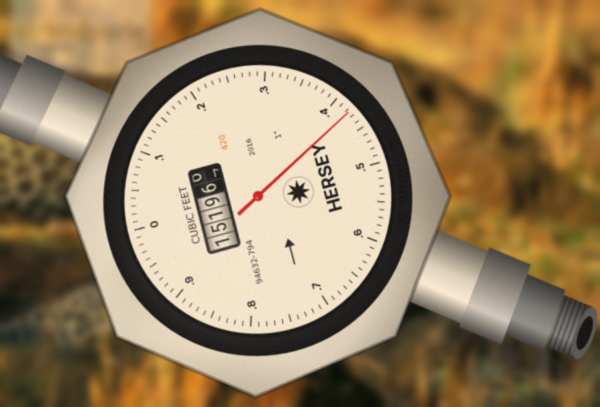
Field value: 151966.42 ft³
